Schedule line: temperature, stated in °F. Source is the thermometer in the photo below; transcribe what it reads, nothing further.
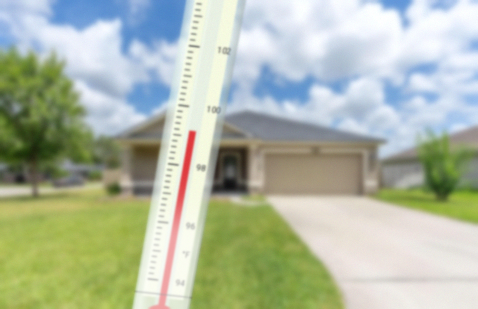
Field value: 99.2 °F
